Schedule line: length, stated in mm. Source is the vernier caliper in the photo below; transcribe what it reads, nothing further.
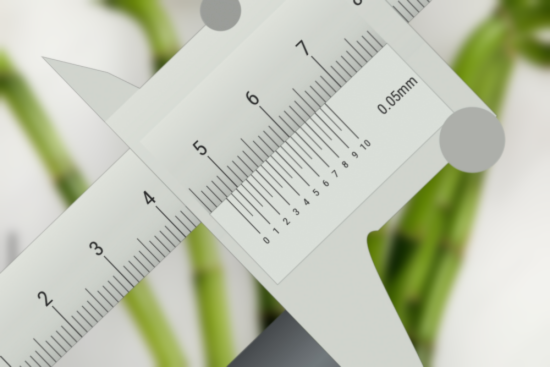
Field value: 47.8 mm
